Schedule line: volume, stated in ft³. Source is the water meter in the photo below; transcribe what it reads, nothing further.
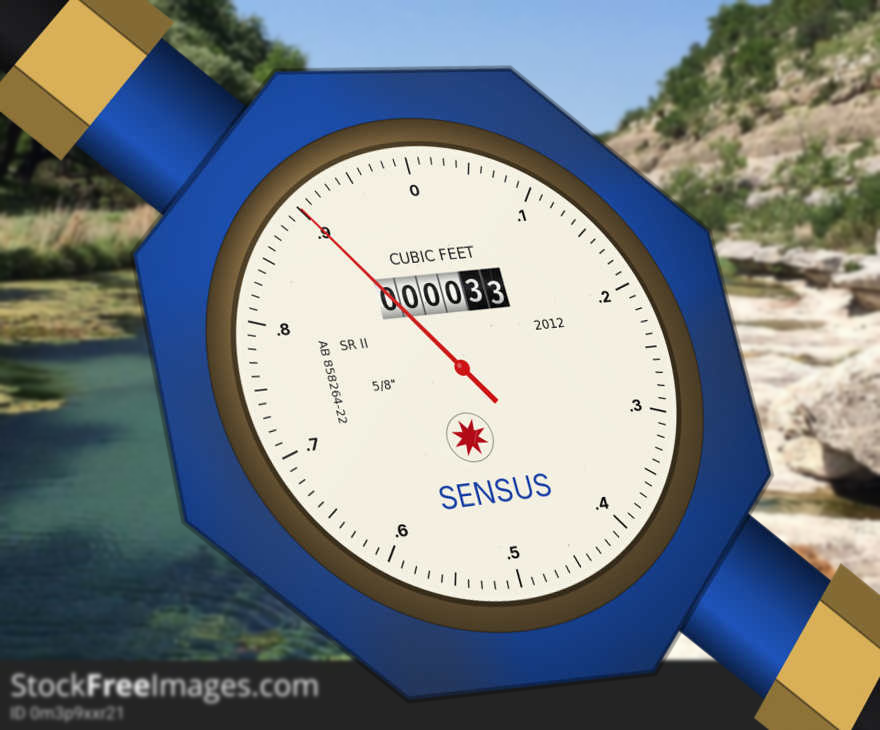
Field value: 32.90 ft³
